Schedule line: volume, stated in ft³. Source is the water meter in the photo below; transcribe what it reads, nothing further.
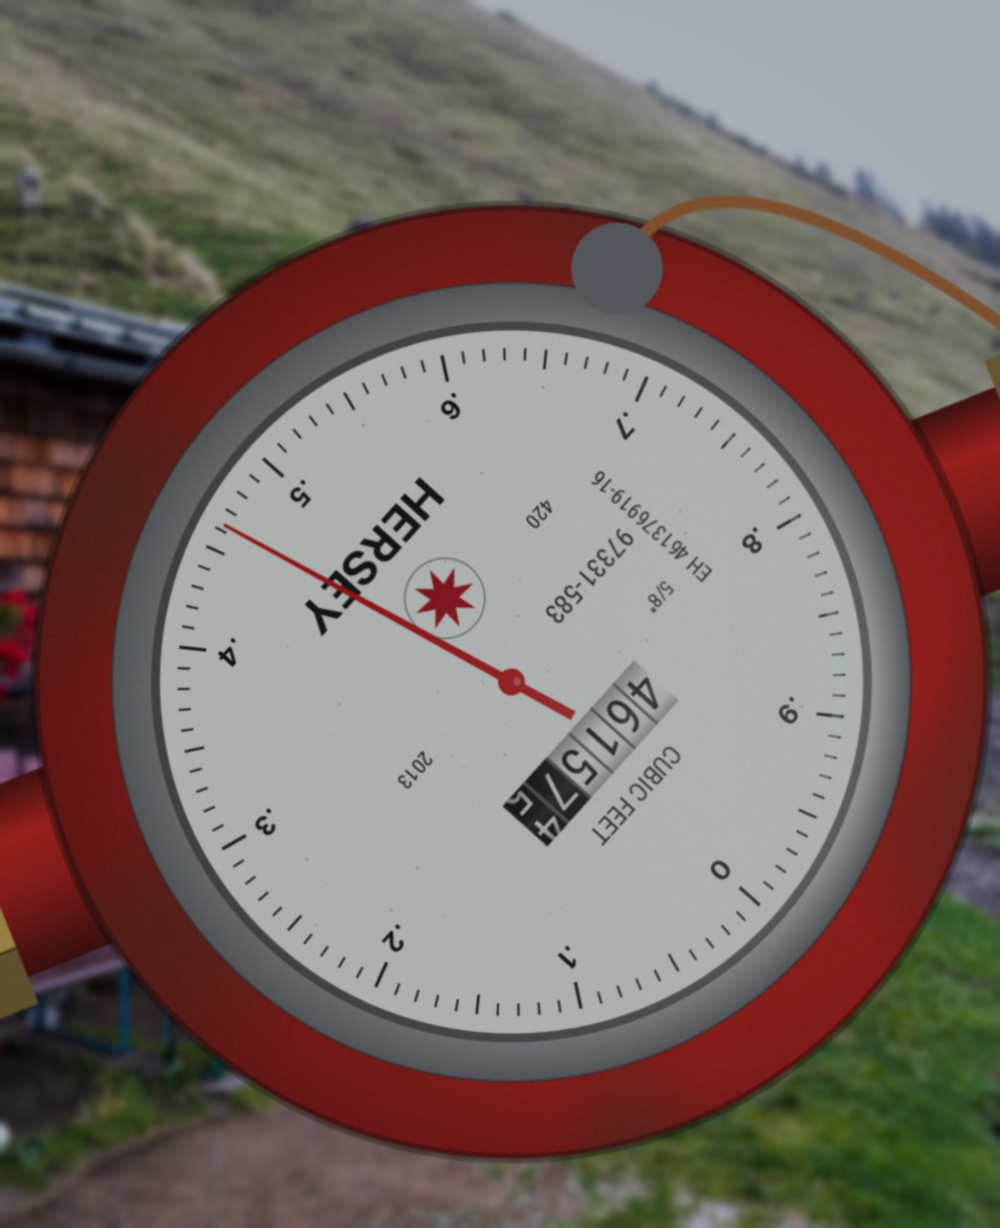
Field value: 461574.46 ft³
